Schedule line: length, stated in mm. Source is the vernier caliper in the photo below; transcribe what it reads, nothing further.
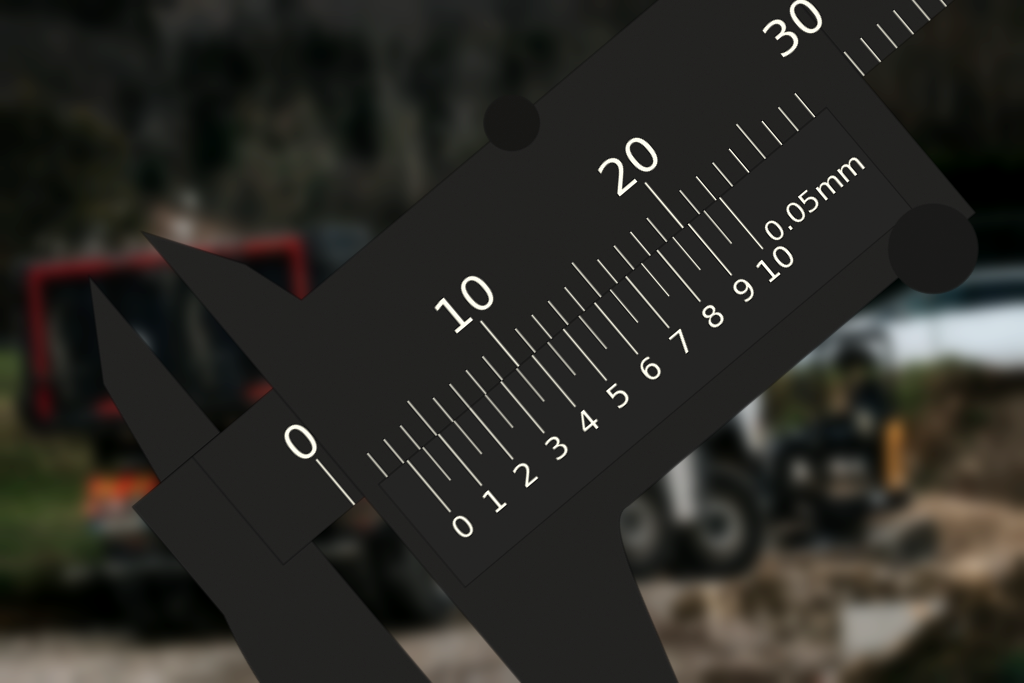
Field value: 3.2 mm
